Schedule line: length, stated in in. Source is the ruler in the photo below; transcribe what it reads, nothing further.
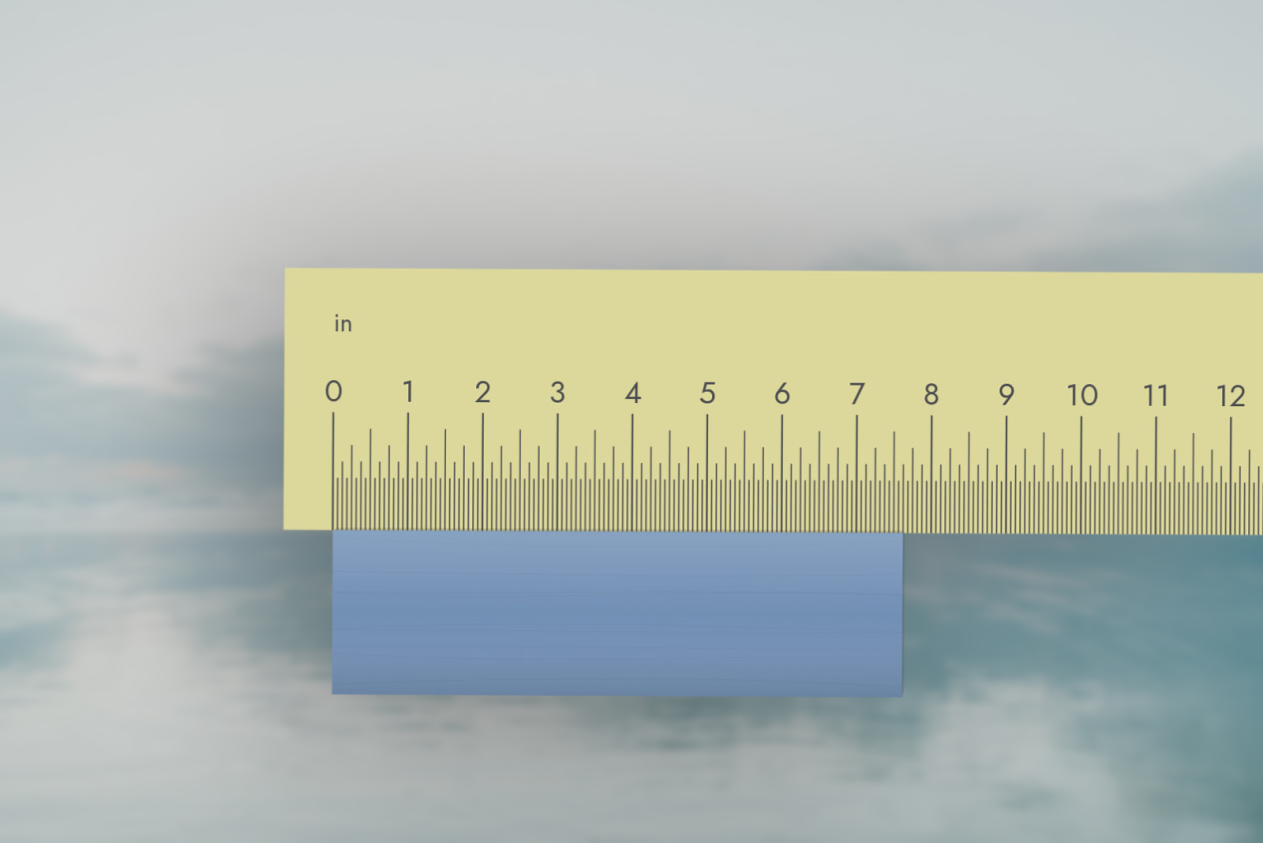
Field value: 7.625 in
